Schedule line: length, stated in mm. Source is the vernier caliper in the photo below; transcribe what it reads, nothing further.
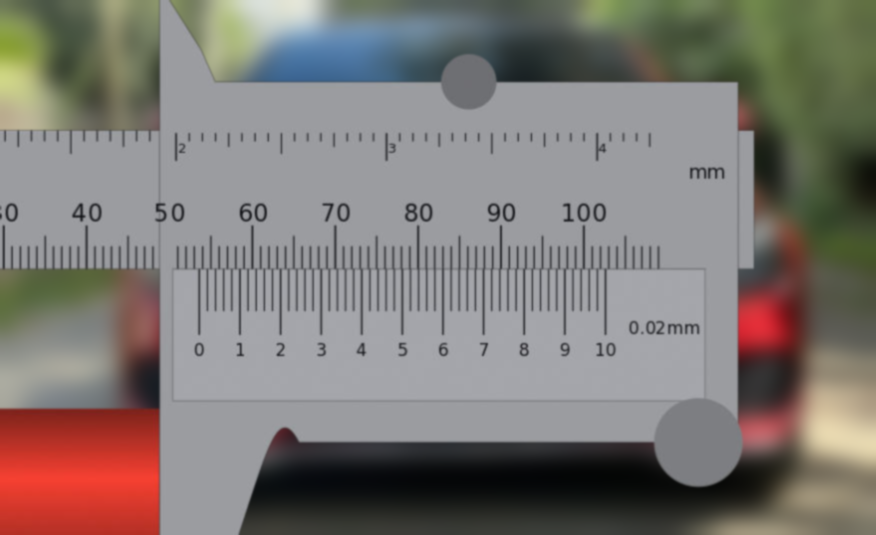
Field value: 53.6 mm
